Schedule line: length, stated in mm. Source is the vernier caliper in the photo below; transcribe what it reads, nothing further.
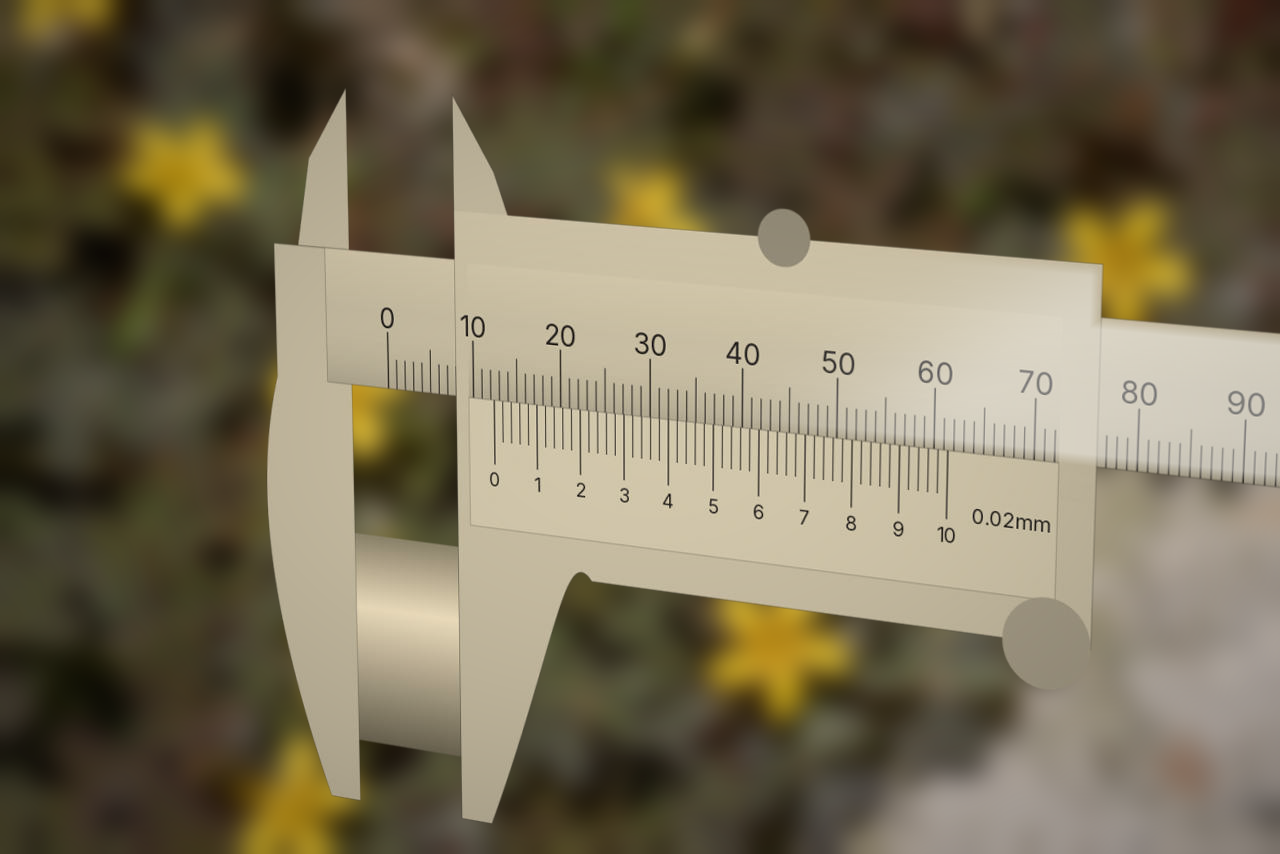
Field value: 12.4 mm
